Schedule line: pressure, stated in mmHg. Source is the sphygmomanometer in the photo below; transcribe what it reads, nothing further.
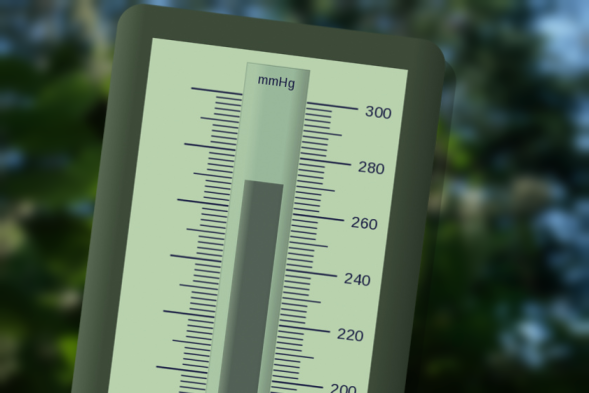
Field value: 270 mmHg
